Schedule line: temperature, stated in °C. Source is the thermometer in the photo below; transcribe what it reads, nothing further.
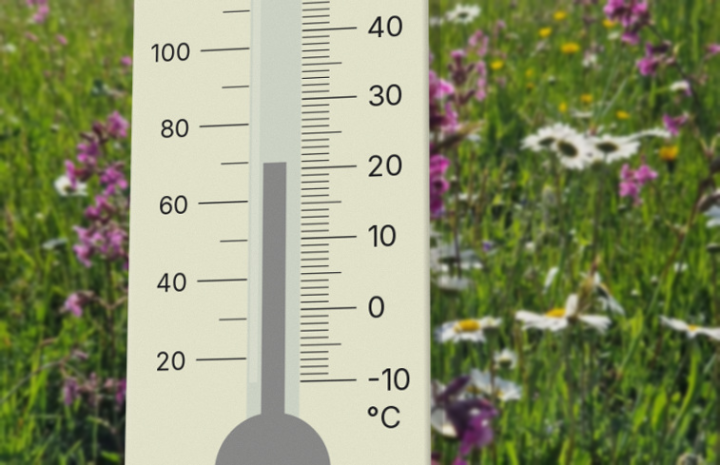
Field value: 21 °C
